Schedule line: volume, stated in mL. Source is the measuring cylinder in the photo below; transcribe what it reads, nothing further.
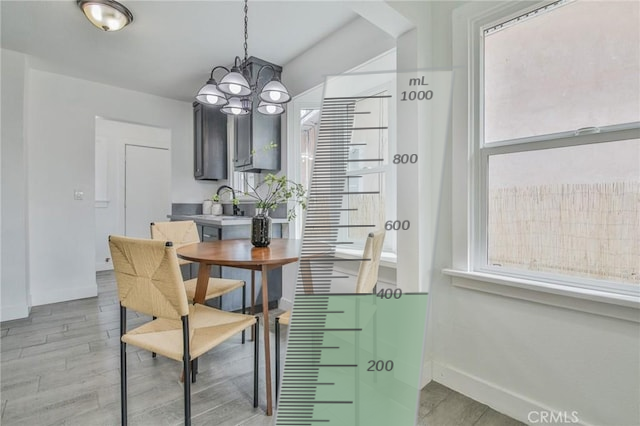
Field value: 400 mL
